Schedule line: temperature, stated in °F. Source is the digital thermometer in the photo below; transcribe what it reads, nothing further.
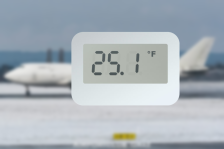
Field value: 25.1 °F
